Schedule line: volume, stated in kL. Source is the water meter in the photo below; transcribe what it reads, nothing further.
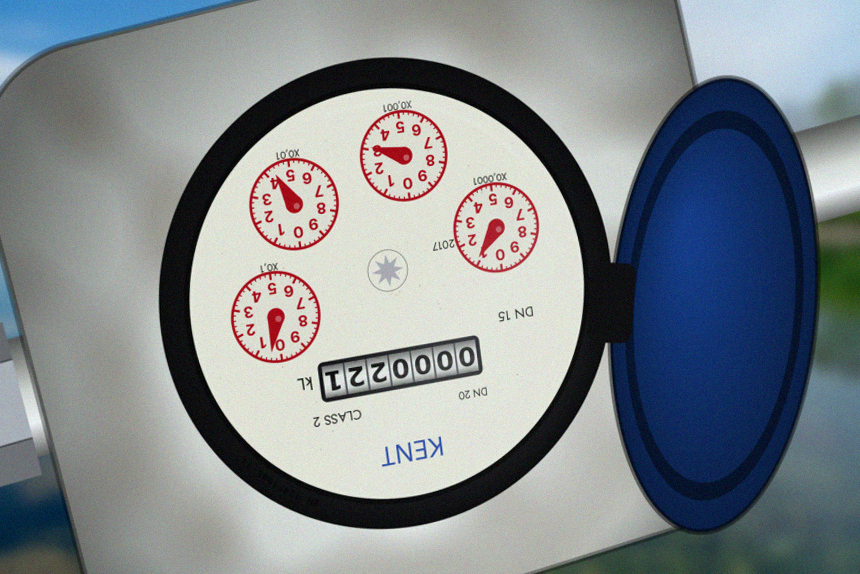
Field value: 221.0431 kL
